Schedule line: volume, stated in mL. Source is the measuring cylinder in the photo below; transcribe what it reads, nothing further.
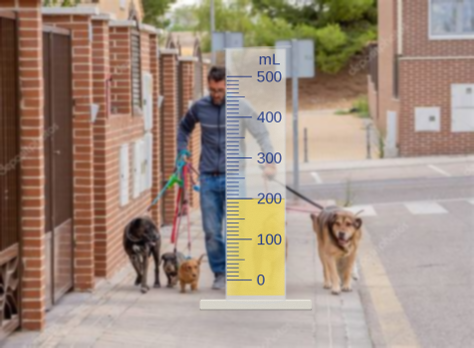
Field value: 200 mL
